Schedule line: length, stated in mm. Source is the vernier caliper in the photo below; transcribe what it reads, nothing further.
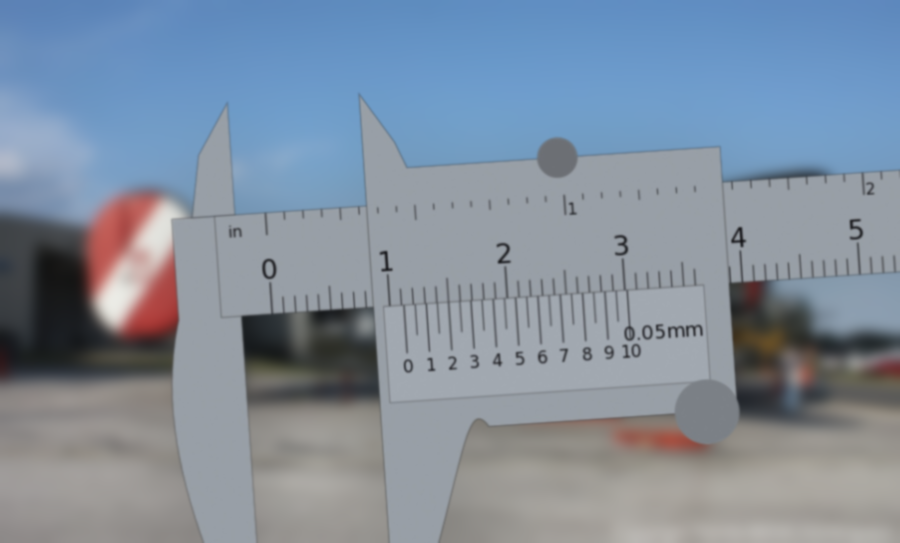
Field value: 11.2 mm
